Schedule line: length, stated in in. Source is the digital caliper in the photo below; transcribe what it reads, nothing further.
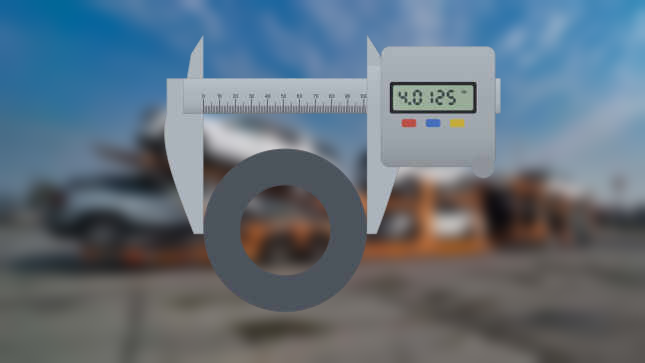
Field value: 4.0125 in
